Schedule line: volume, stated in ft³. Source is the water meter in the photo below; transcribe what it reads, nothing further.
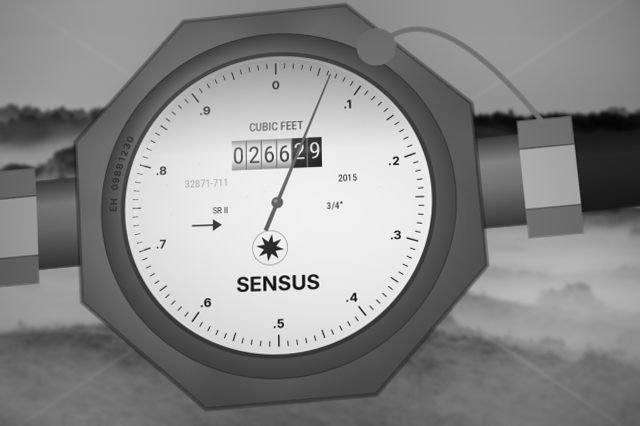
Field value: 26629.06 ft³
